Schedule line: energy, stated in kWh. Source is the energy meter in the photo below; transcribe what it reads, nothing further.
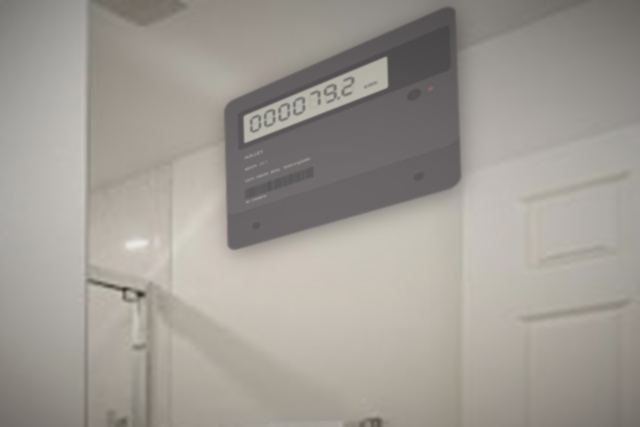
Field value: 79.2 kWh
